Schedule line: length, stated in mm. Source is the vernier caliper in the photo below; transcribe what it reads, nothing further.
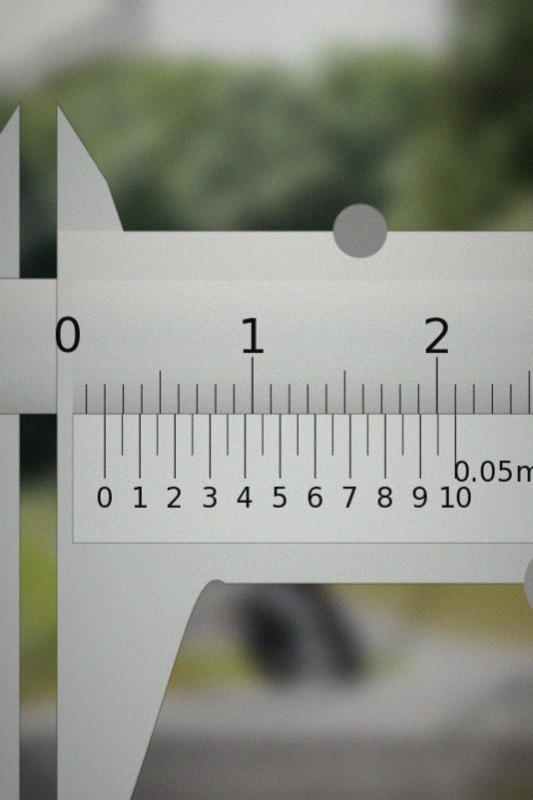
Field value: 2.0 mm
